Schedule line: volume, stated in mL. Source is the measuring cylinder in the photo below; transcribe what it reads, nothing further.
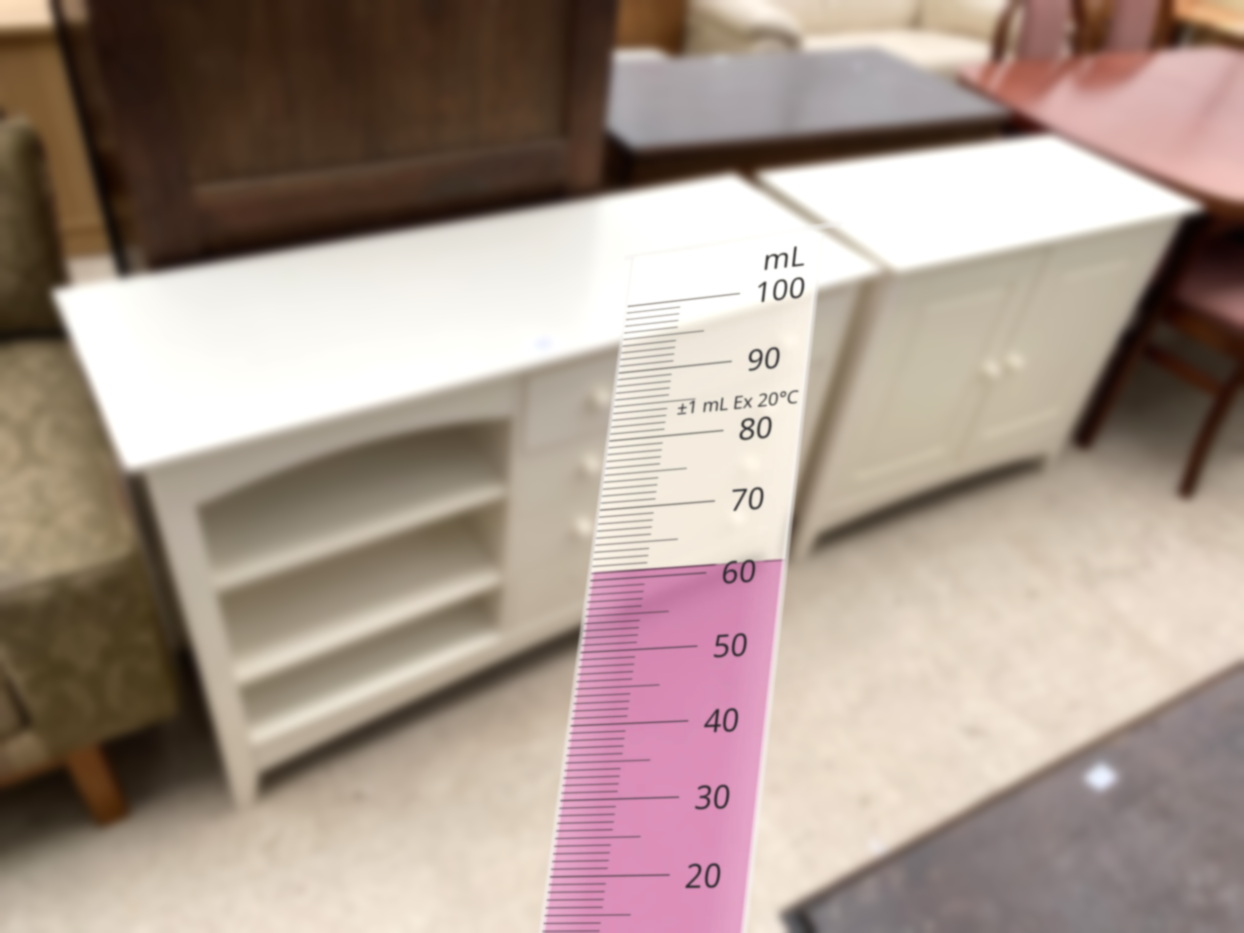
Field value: 61 mL
